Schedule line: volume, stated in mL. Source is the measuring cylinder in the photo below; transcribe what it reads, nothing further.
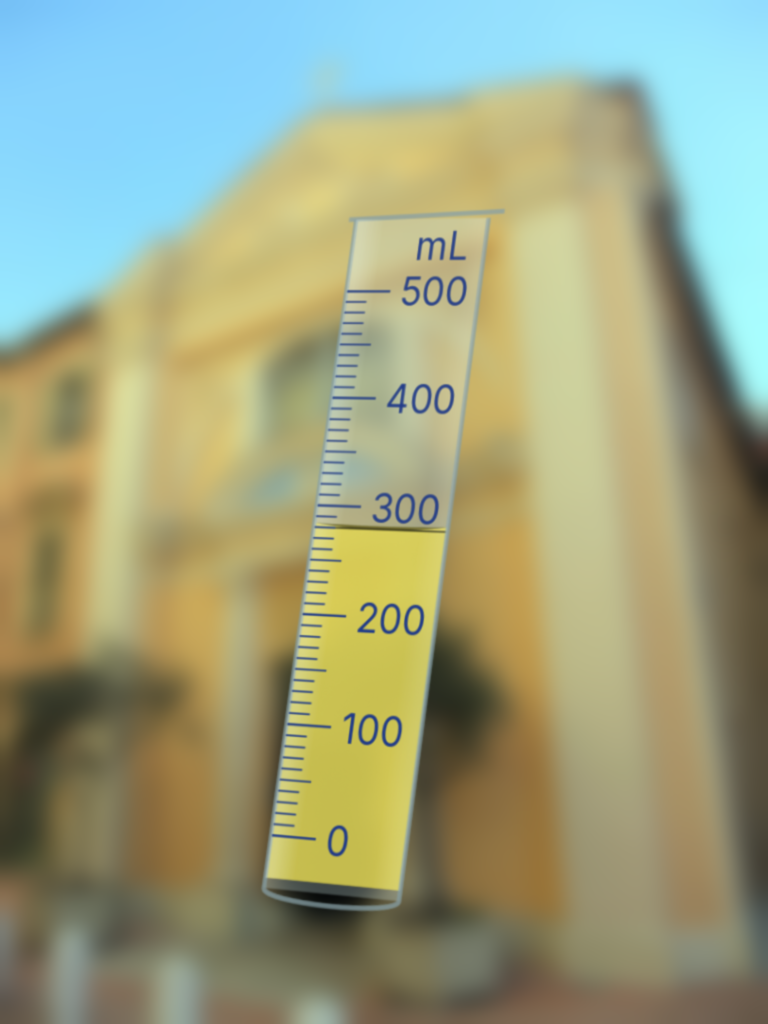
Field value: 280 mL
